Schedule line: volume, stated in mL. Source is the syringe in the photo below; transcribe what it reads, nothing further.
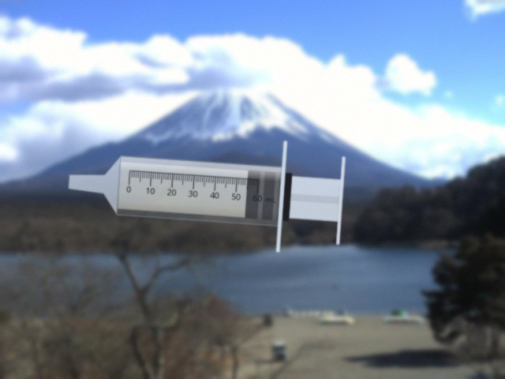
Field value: 55 mL
